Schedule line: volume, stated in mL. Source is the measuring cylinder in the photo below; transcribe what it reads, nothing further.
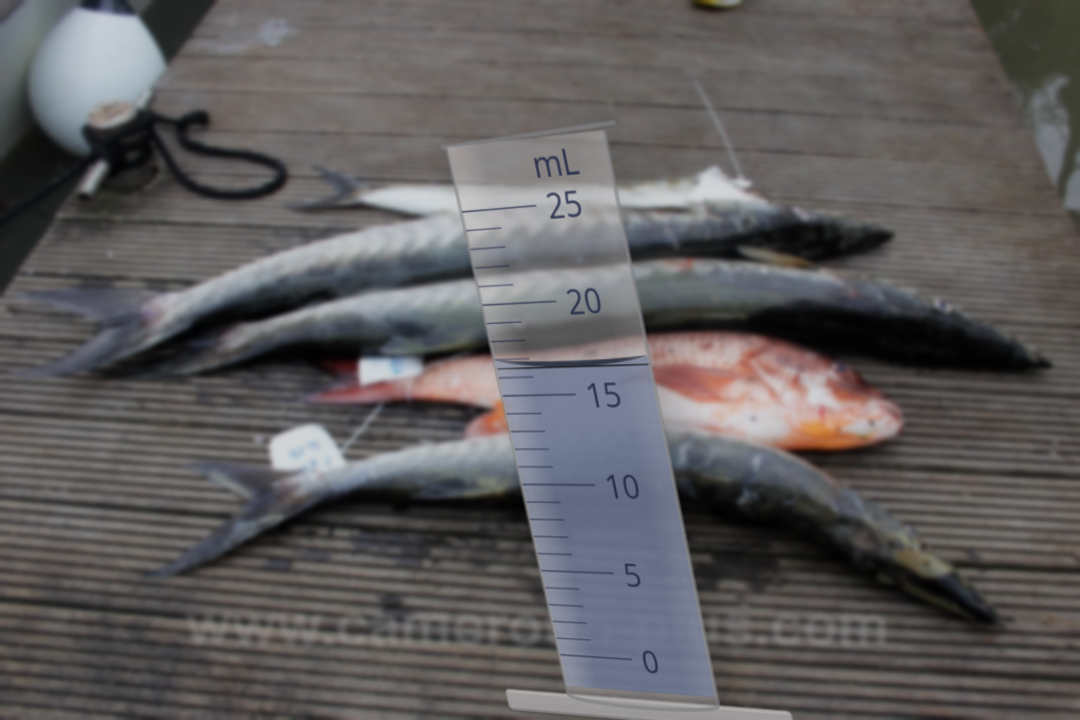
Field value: 16.5 mL
